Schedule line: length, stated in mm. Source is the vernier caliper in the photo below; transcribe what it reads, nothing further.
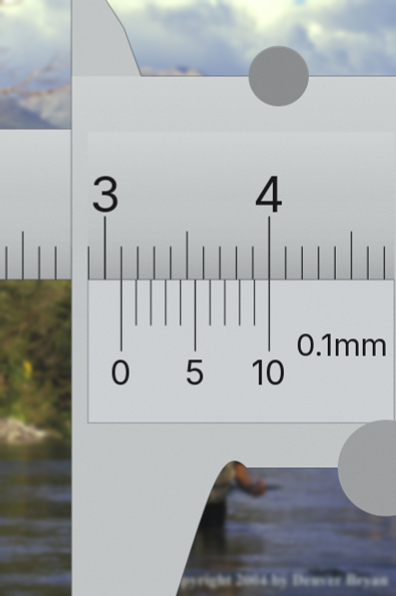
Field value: 31.0 mm
